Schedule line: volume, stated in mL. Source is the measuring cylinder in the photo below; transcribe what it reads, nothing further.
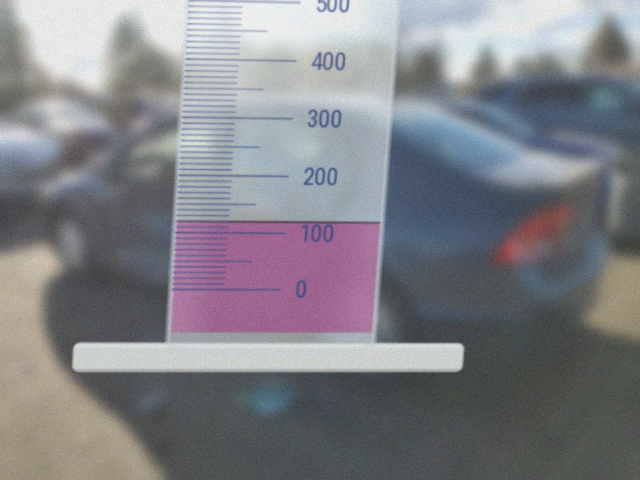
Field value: 120 mL
